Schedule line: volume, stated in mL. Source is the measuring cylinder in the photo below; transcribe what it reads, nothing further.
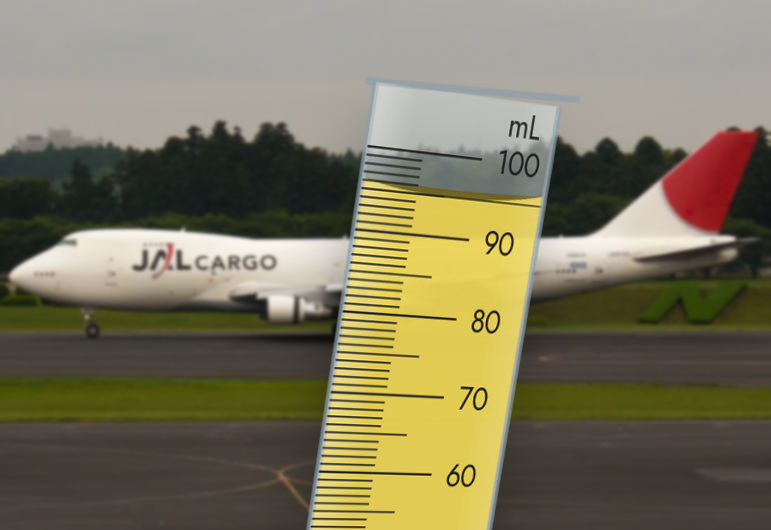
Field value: 95 mL
